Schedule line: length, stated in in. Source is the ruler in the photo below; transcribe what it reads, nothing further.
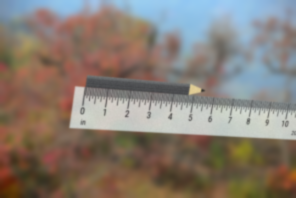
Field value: 5.5 in
